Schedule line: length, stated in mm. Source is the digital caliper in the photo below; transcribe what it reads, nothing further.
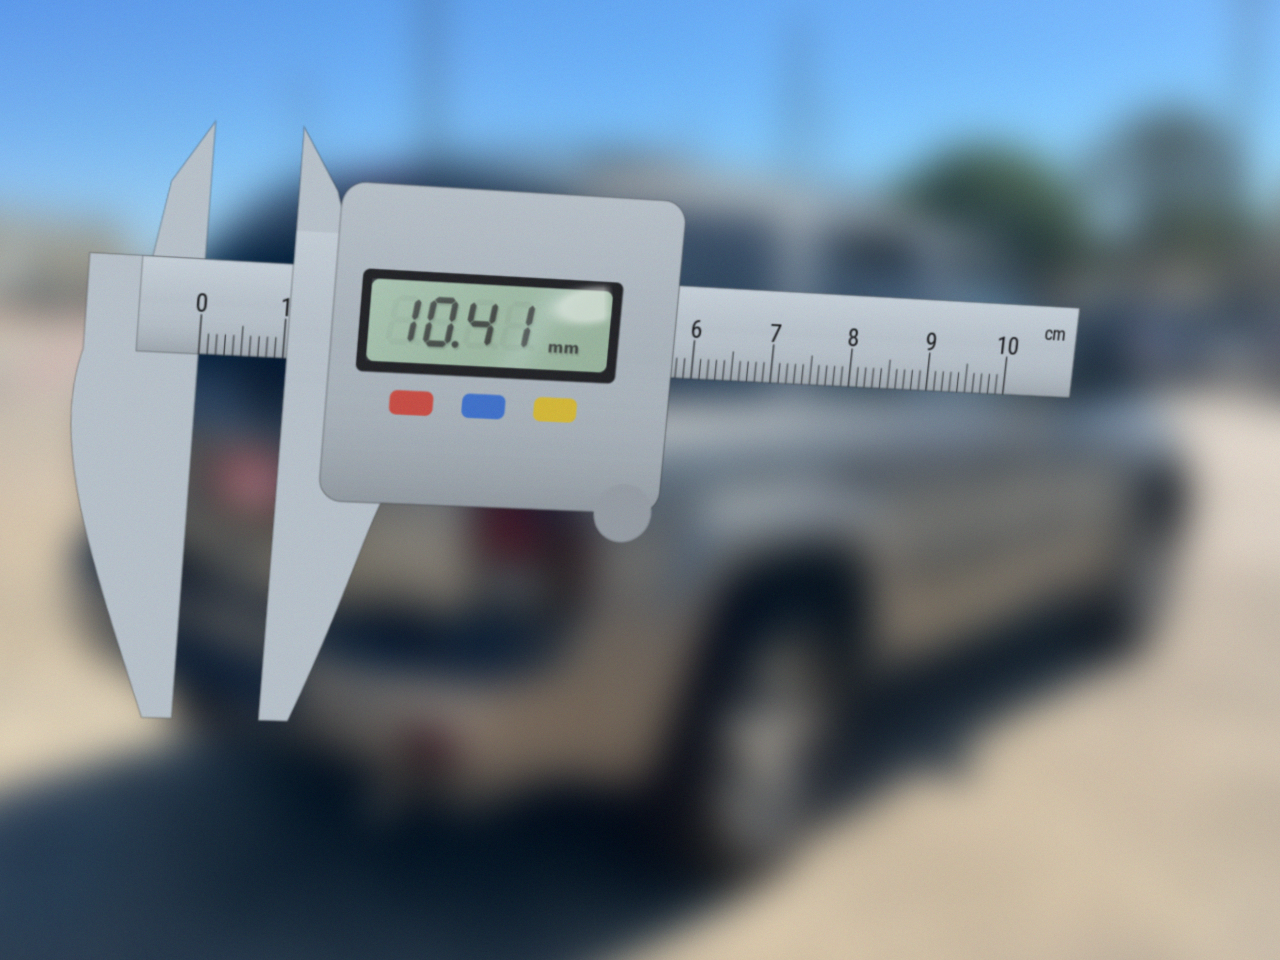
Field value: 10.41 mm
